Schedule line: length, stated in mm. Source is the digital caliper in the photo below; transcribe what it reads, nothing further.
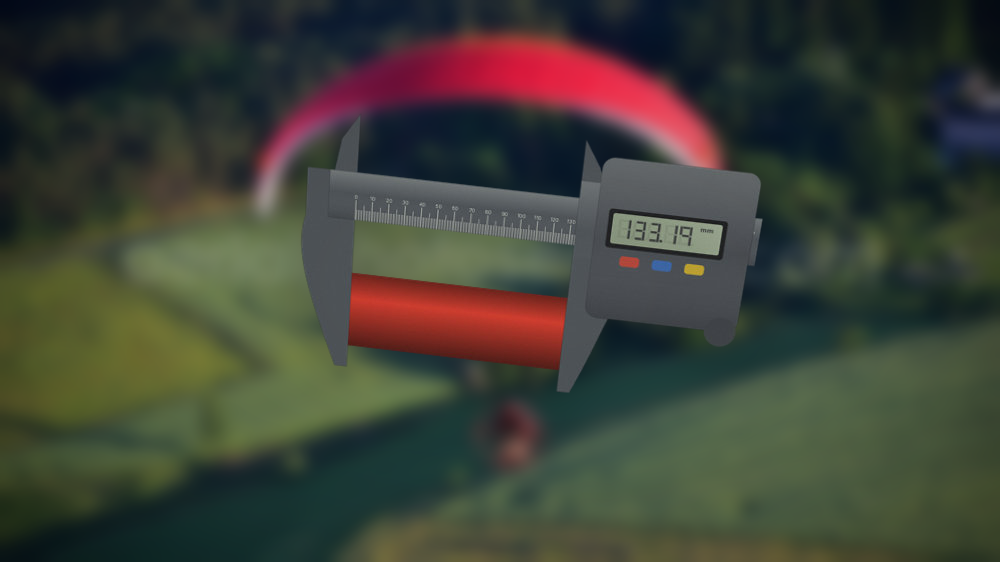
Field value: 133.19 mm
